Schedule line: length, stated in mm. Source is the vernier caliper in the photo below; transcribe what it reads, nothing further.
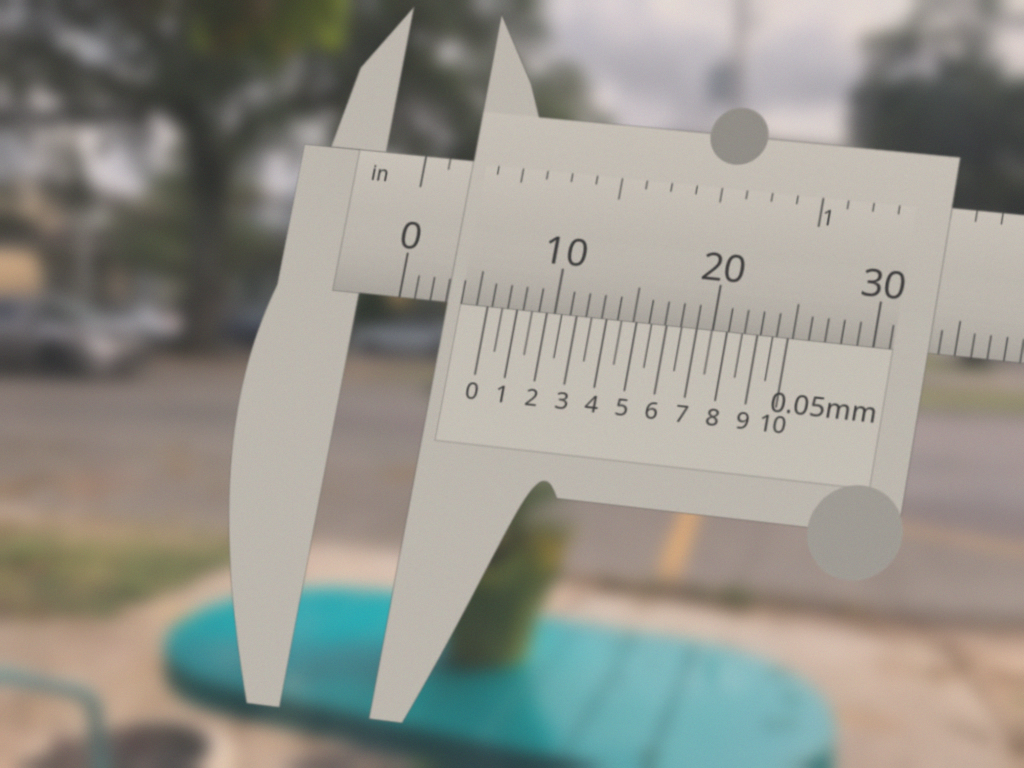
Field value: 5.7 mm
